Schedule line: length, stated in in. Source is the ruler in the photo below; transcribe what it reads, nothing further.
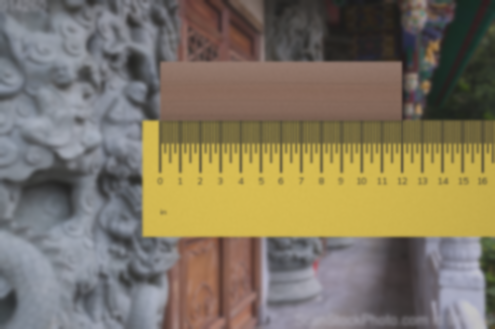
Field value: 12 in
